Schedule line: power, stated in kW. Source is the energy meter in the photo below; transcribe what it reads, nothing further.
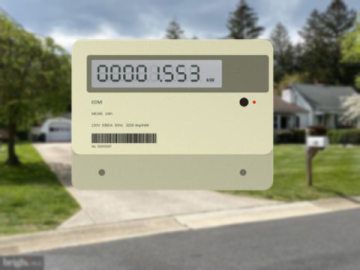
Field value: 1.553 kW
